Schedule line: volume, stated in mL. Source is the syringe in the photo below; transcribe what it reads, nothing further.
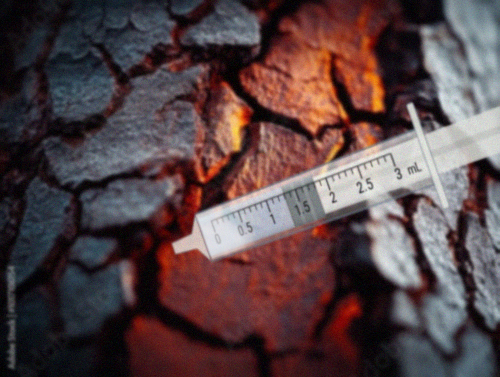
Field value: 1.3 mL
